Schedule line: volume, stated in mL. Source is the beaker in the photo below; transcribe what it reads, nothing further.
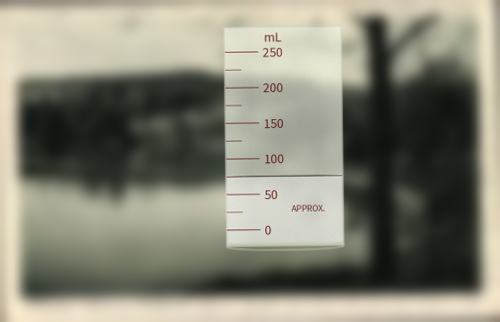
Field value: 75 mL
